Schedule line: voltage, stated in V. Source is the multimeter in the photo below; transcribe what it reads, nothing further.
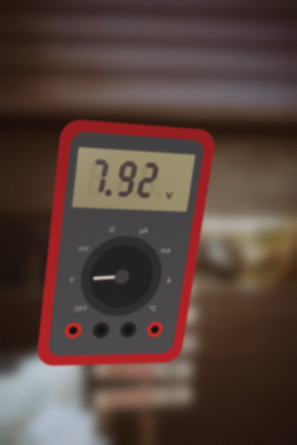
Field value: 7.92 V
